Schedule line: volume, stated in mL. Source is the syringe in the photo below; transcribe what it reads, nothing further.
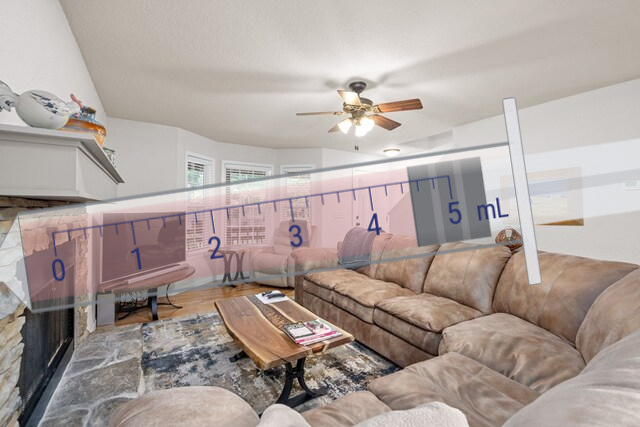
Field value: 4.5 mL
